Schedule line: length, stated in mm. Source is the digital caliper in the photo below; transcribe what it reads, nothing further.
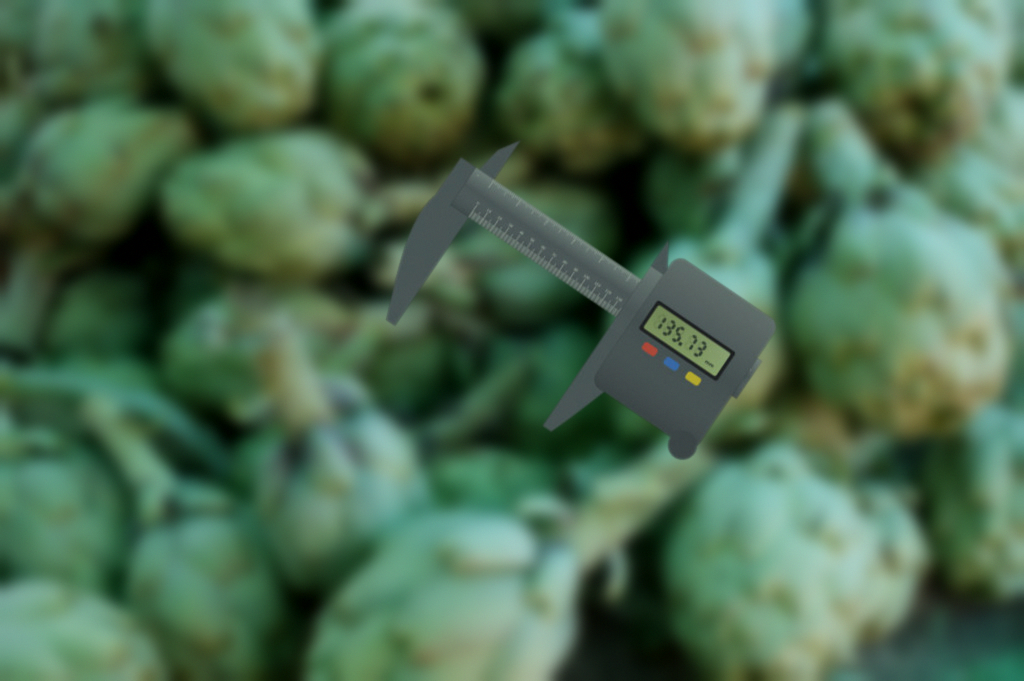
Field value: 135.73 mm
